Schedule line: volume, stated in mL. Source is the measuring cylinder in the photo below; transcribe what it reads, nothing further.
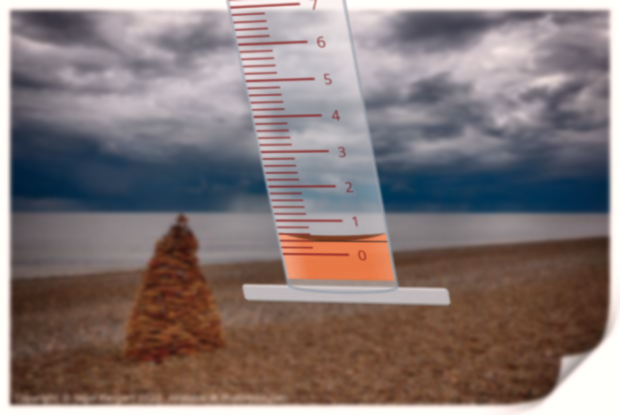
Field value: 0.4 mL
